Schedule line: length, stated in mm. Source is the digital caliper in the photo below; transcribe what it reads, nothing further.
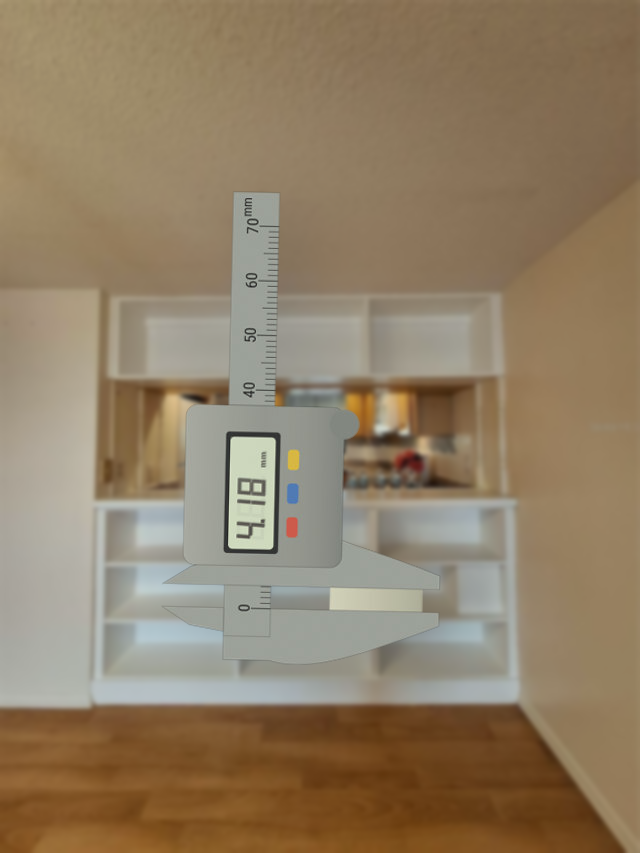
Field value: 4.18 mm
